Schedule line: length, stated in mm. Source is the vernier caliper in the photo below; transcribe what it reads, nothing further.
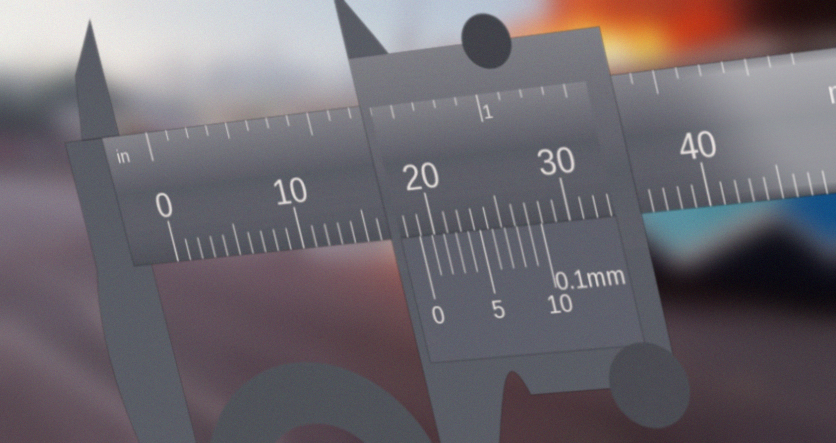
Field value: 18.9 mm
